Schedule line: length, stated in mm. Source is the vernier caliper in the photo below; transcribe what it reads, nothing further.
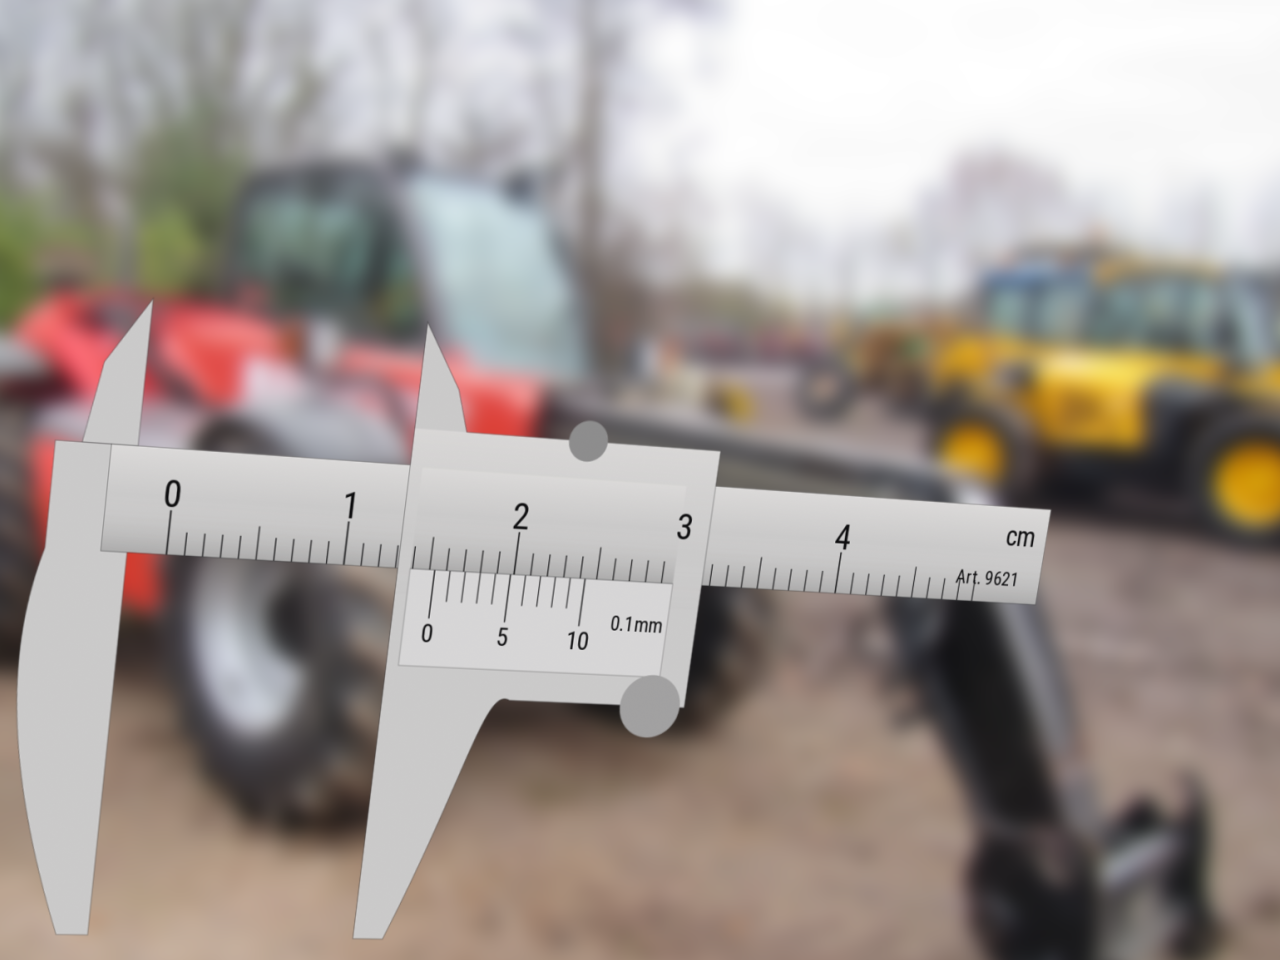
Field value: 15.3 mm
